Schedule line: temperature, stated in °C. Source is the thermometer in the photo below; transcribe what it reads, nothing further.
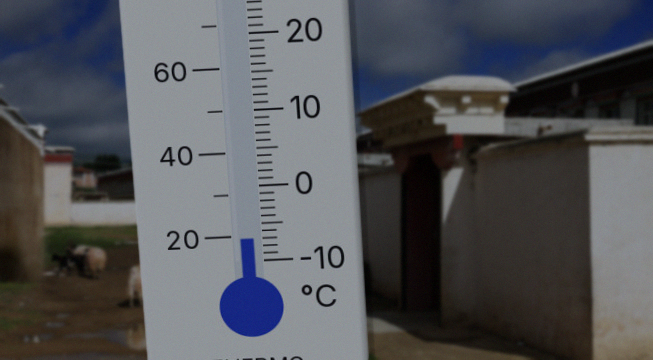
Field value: -7 °C
